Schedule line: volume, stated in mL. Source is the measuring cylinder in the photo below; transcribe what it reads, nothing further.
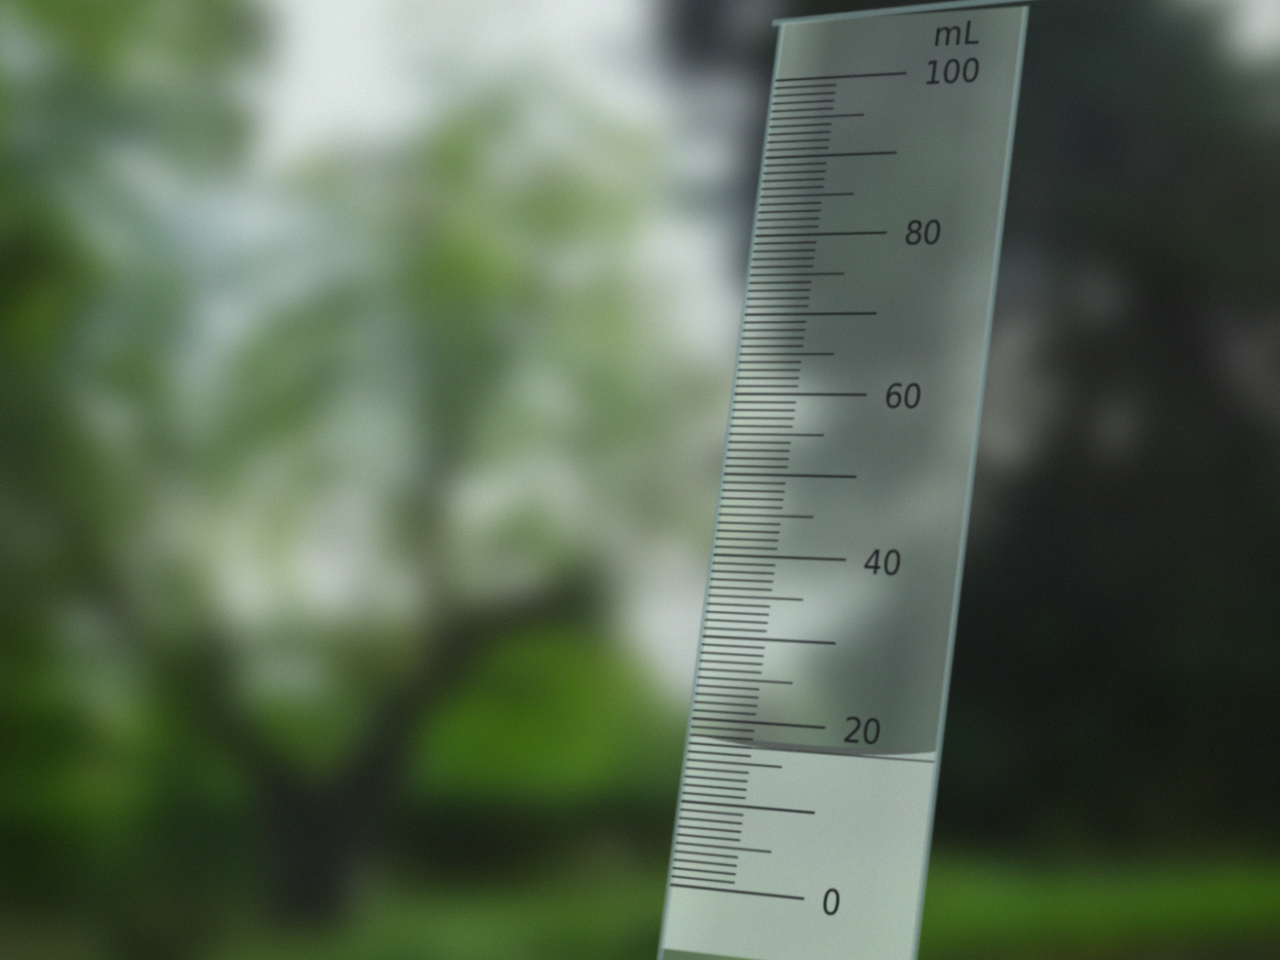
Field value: 17 mL
